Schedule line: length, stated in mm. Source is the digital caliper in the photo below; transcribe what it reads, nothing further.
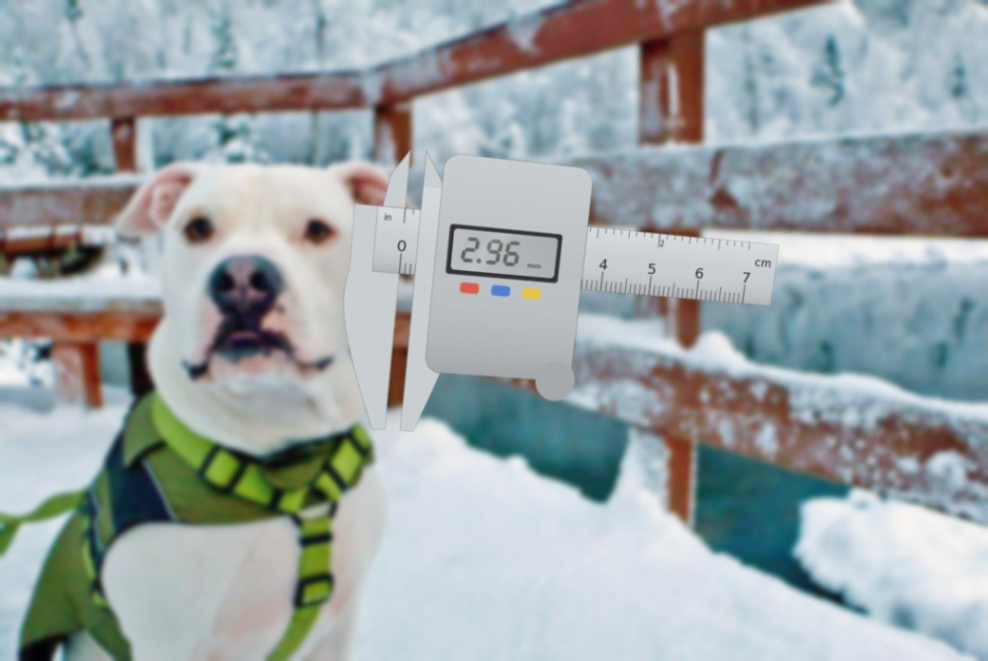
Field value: 2.96 mm
